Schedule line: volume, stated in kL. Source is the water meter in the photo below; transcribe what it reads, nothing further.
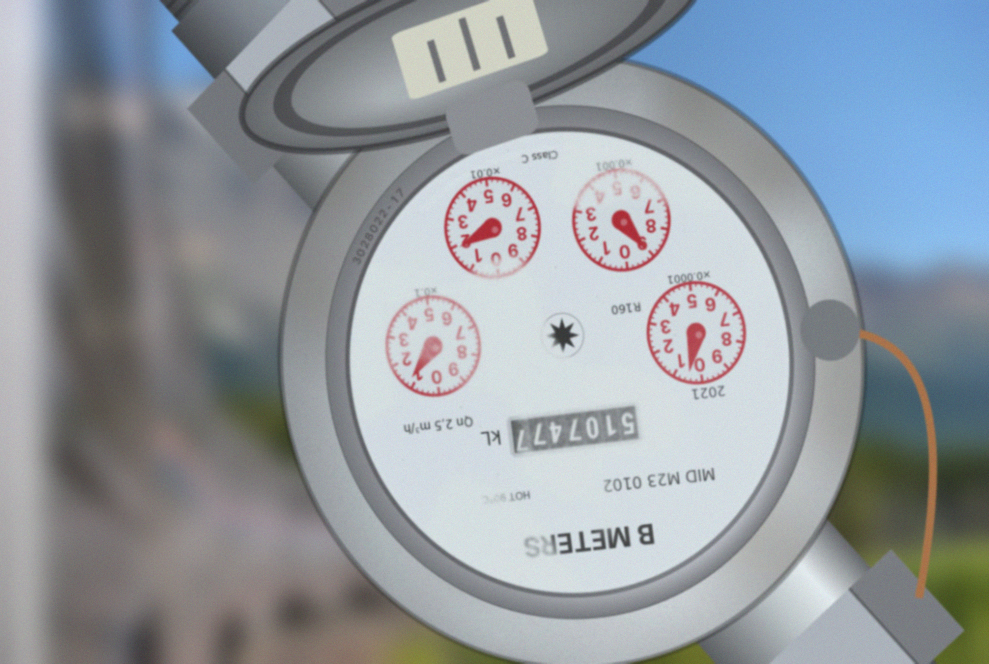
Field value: 5107477.1190 kL
